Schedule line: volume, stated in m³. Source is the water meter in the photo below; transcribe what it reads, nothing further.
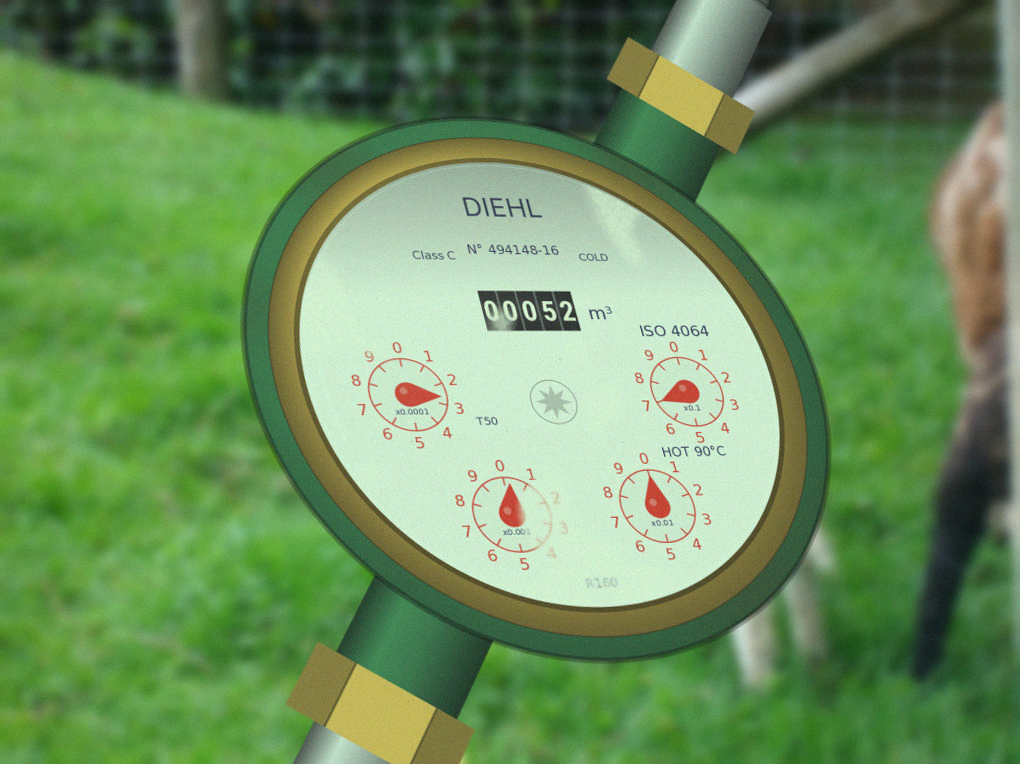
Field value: 52.7002 m³
